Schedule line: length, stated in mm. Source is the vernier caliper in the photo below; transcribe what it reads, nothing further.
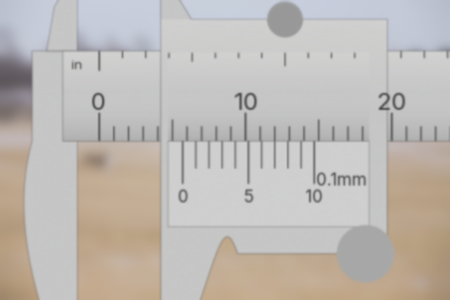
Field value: 5.7 mm
